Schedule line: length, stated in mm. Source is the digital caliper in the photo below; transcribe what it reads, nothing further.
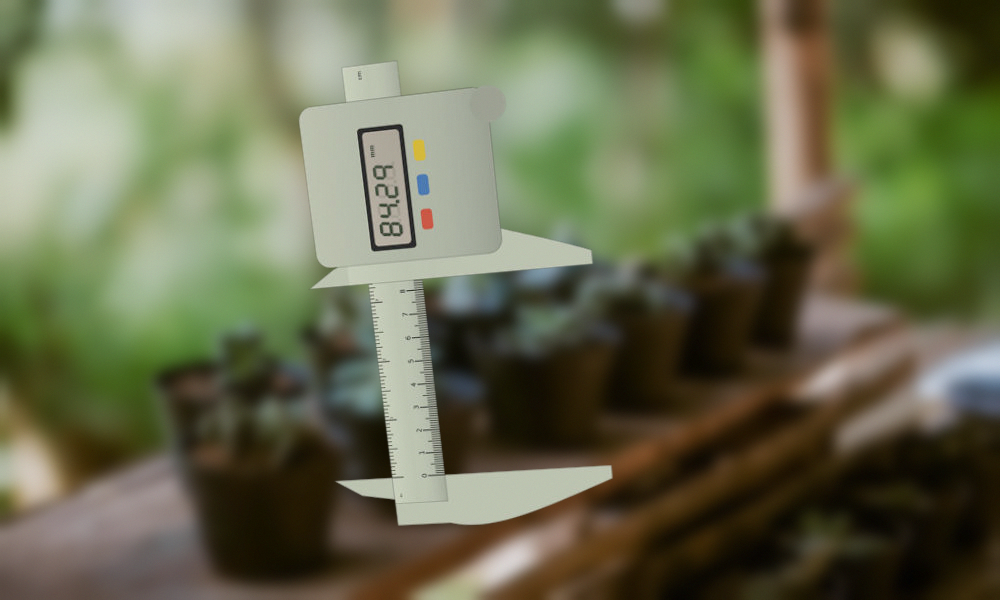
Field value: 84.29 mm
